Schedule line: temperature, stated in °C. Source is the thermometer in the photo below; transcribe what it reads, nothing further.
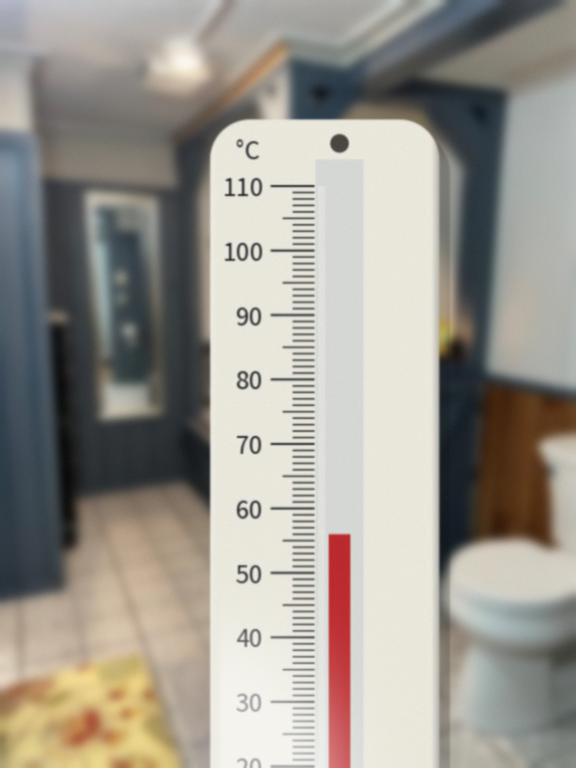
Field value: 56 °C
